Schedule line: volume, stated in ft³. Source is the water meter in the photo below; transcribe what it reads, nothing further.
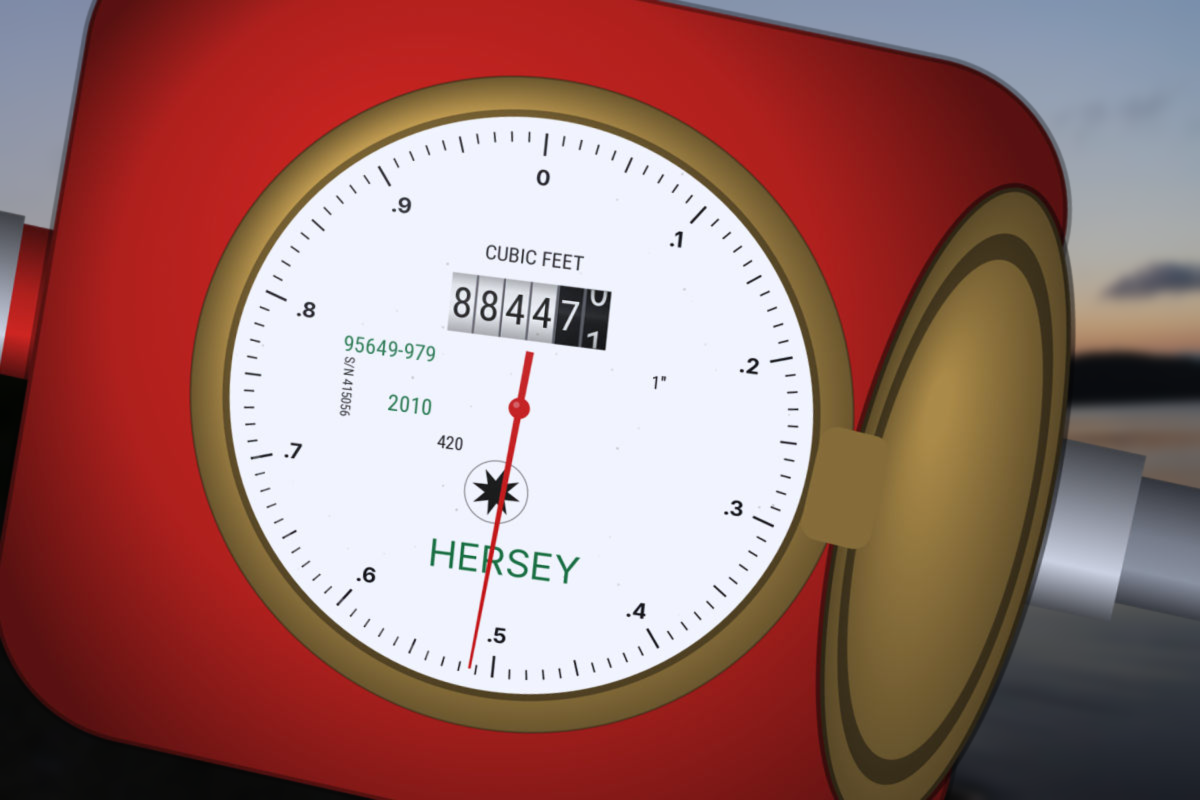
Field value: 884470.51 ft³
